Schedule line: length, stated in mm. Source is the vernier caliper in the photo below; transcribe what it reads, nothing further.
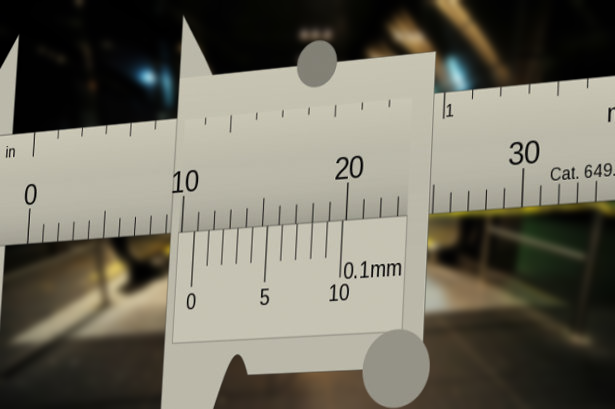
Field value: 10.8 mm
